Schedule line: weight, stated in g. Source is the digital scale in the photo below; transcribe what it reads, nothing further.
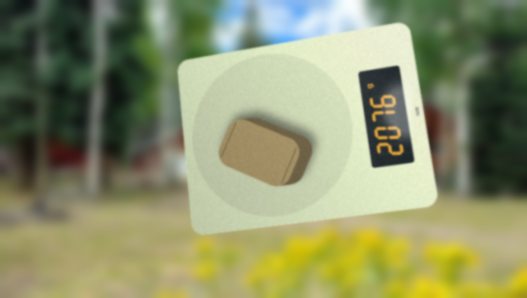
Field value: 2076 g
